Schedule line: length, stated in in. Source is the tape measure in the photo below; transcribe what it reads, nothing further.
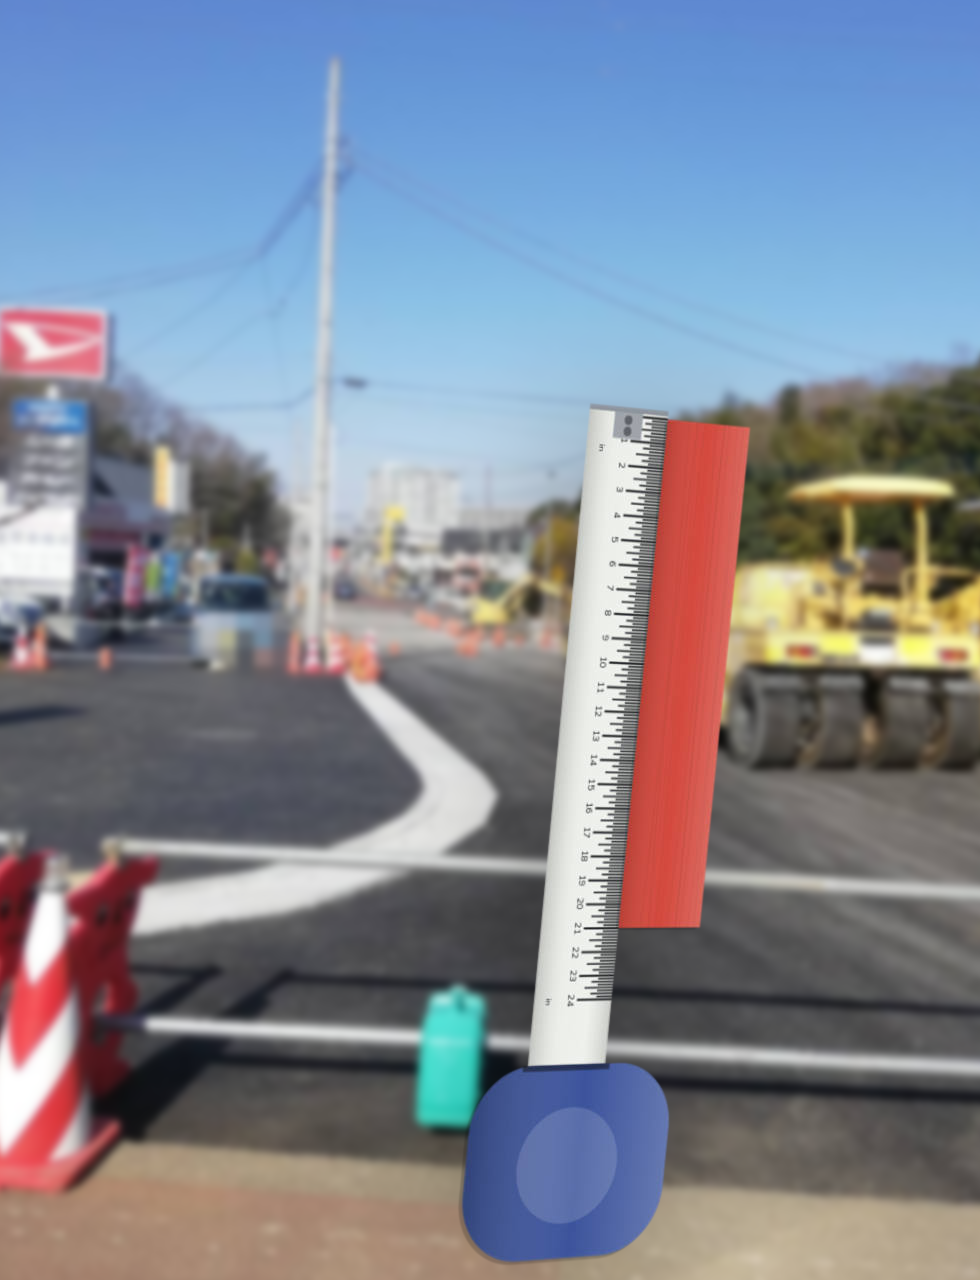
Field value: 21 in
